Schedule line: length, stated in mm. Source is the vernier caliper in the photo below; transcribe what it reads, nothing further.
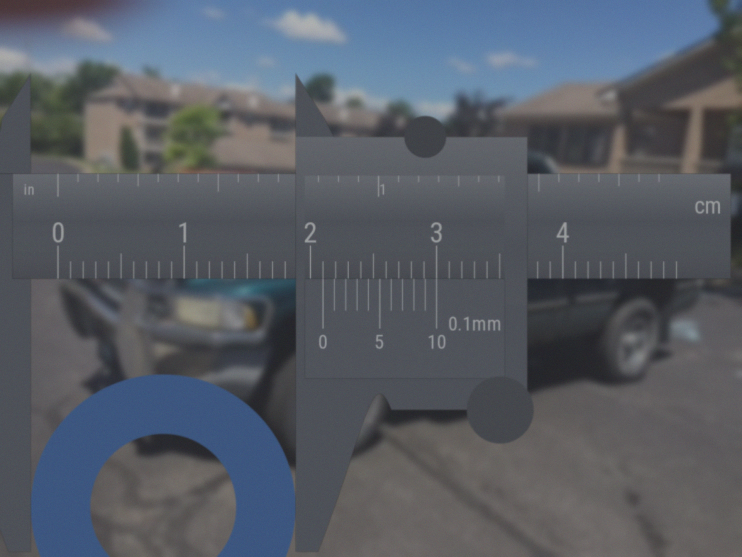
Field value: 21.0 mm
